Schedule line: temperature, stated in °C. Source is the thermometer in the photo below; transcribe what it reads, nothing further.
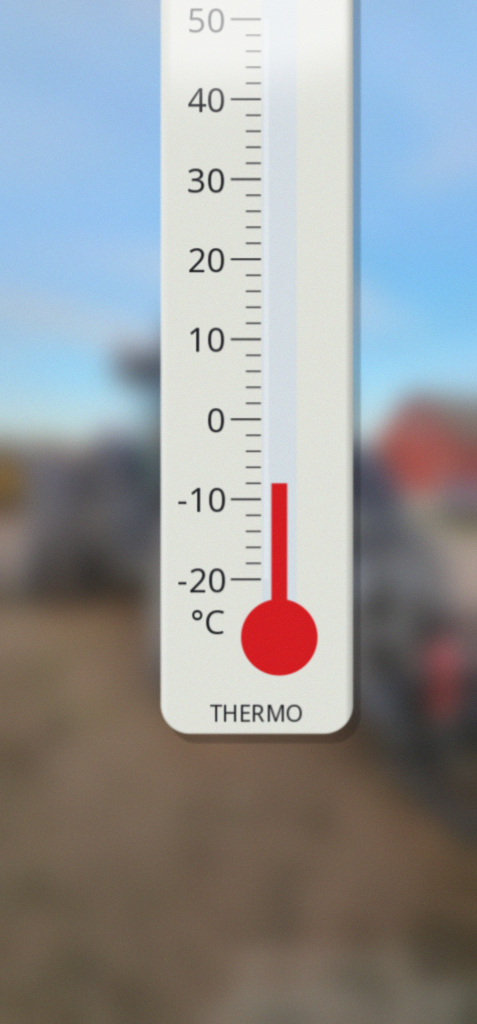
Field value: -8 °C
